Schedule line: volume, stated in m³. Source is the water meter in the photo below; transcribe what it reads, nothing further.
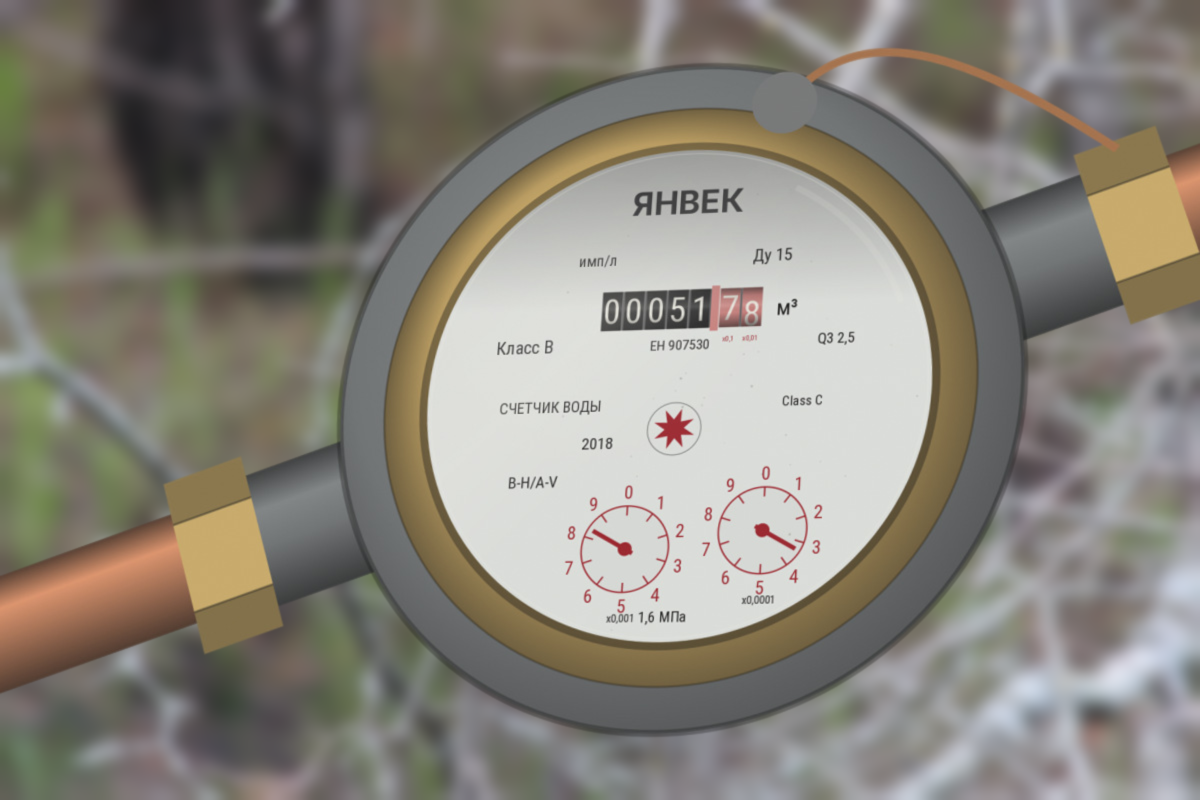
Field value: 51.7783 m³
